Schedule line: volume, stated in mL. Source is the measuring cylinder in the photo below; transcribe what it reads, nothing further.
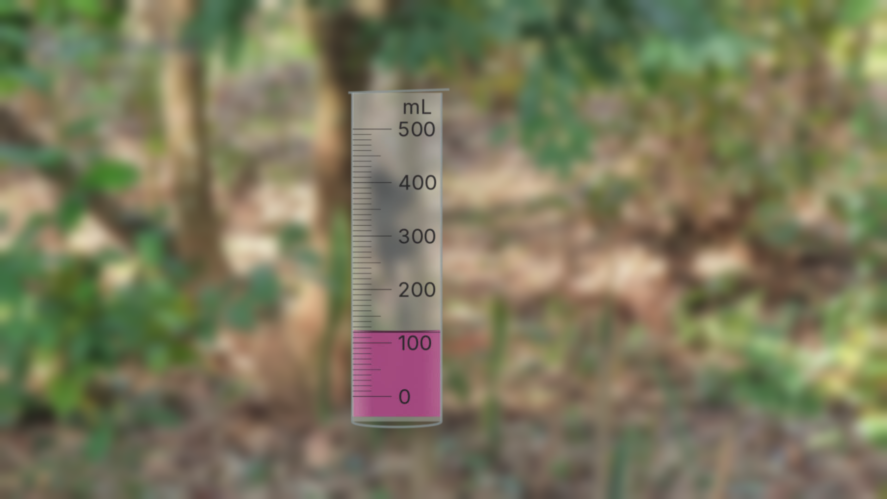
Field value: 120 mL
